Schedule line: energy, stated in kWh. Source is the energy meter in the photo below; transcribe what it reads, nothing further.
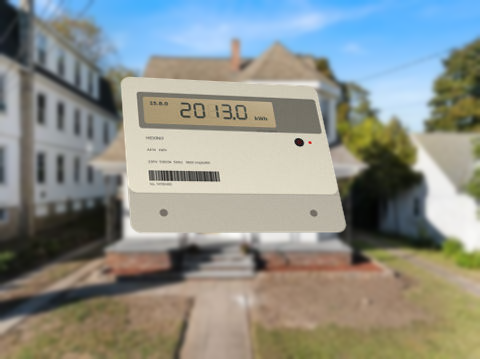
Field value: 2013.0 kWh
